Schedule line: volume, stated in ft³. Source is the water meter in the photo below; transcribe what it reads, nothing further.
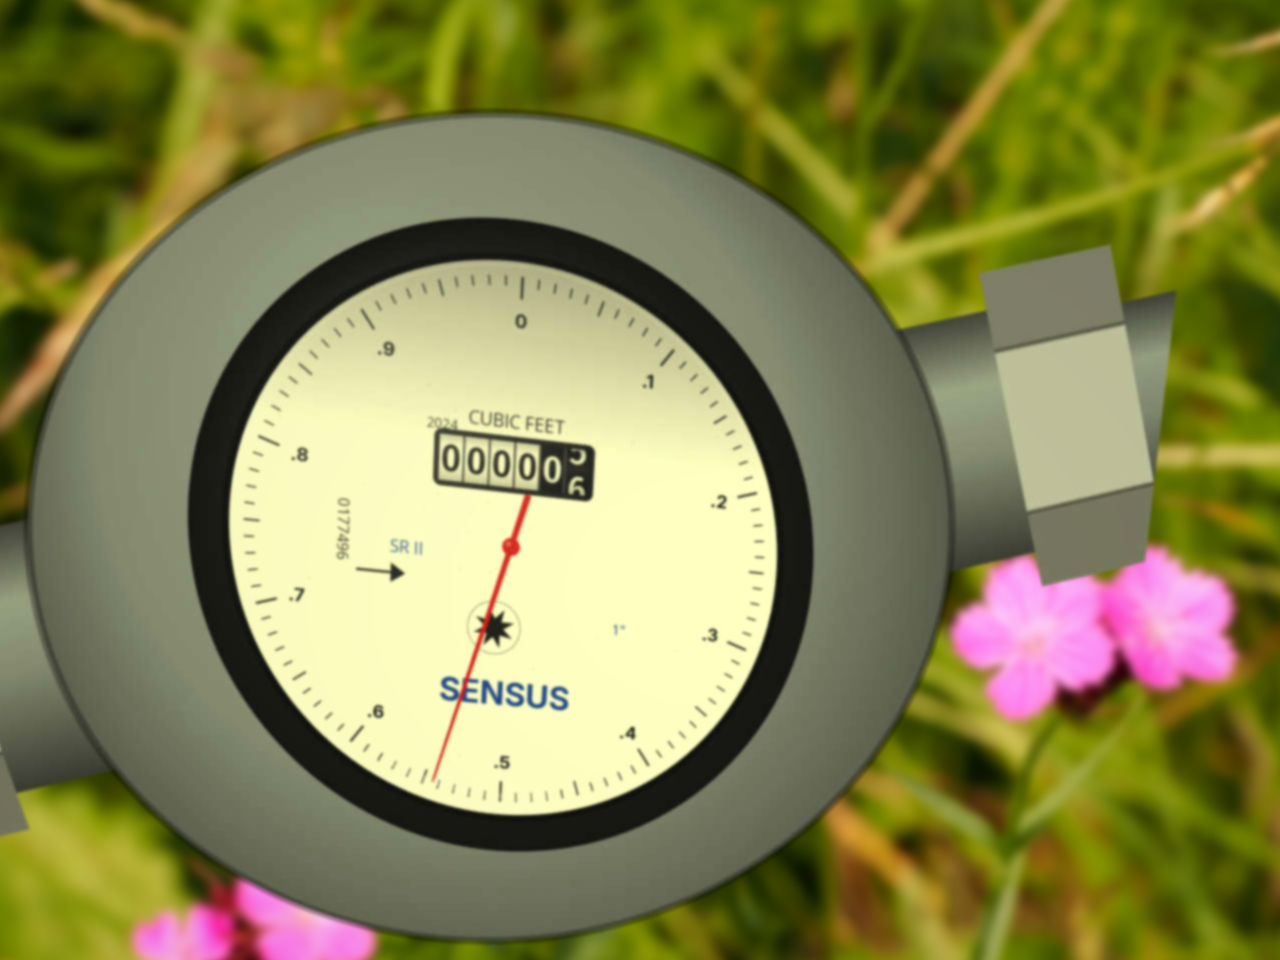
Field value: 5.54 ft³
